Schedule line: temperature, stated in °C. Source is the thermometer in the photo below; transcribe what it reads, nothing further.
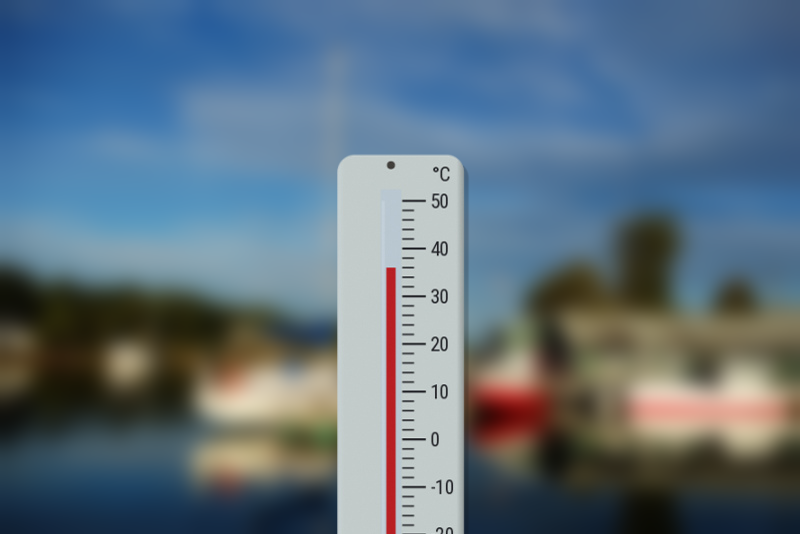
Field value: 36 °C
